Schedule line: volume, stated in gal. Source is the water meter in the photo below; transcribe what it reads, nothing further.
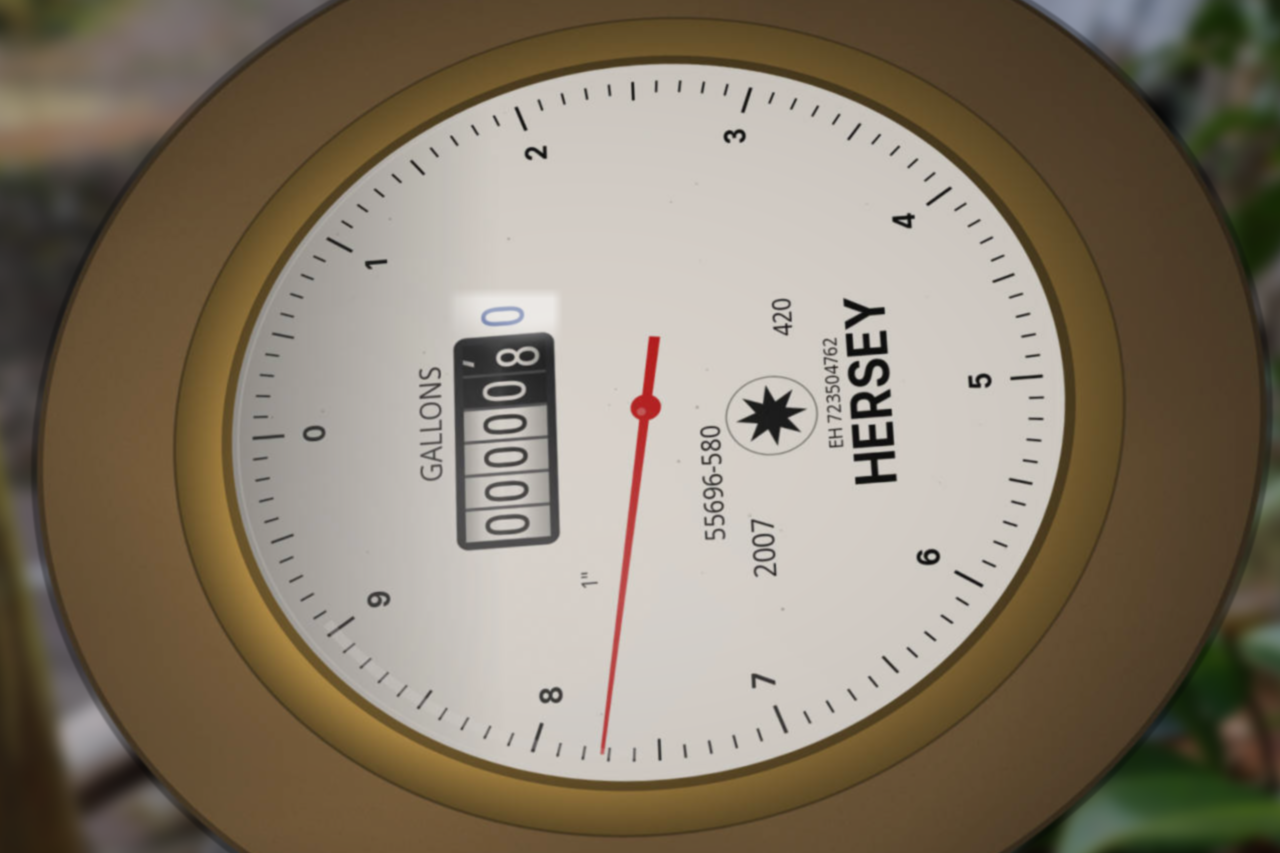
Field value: 77.7 gal
